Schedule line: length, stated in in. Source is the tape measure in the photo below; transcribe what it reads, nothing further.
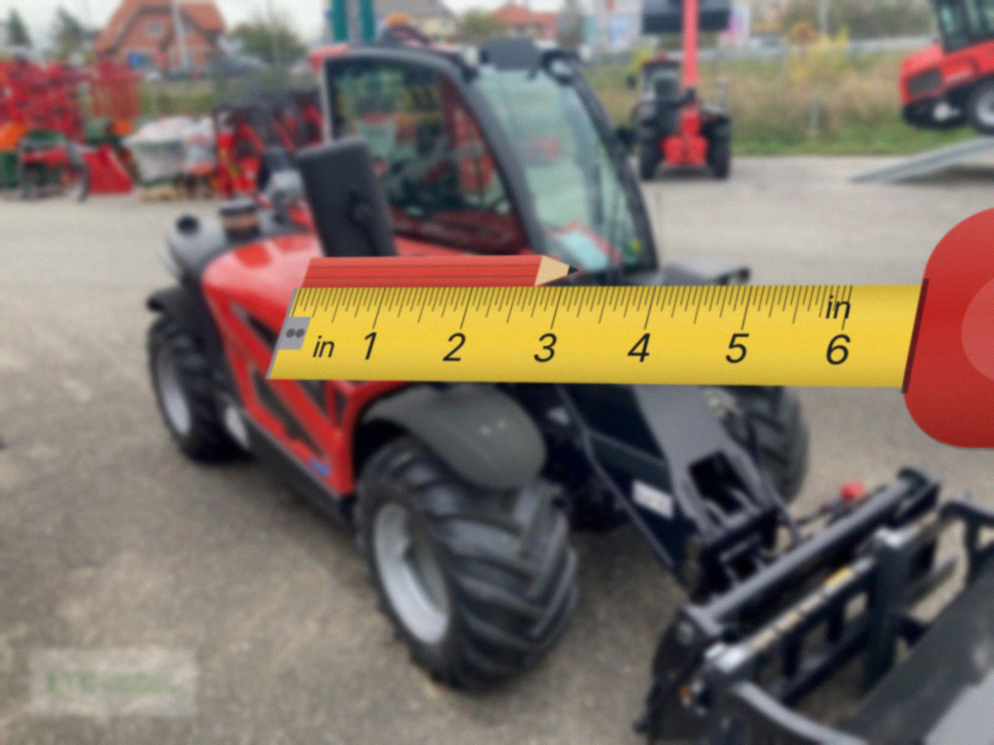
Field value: 3.125 in
